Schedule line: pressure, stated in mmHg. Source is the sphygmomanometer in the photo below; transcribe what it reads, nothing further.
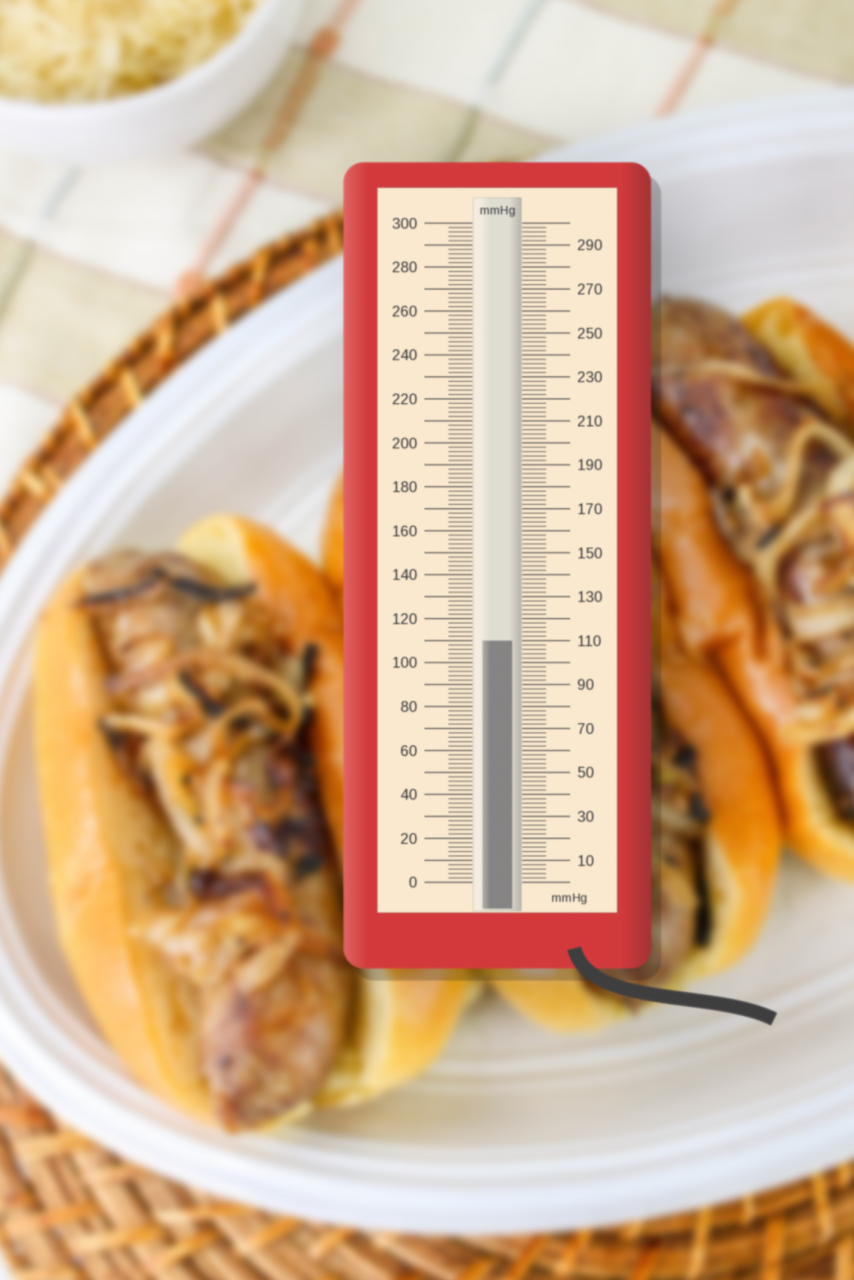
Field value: 110 mmHg
